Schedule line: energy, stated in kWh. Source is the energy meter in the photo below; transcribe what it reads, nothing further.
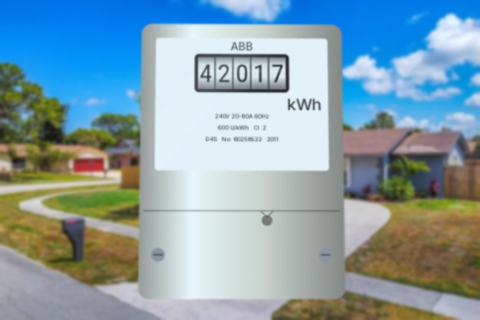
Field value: 42017 kWh
